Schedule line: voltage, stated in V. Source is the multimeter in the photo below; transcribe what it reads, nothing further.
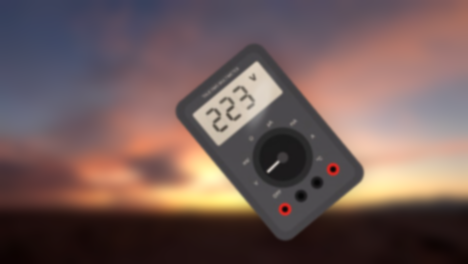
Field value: 223 V
